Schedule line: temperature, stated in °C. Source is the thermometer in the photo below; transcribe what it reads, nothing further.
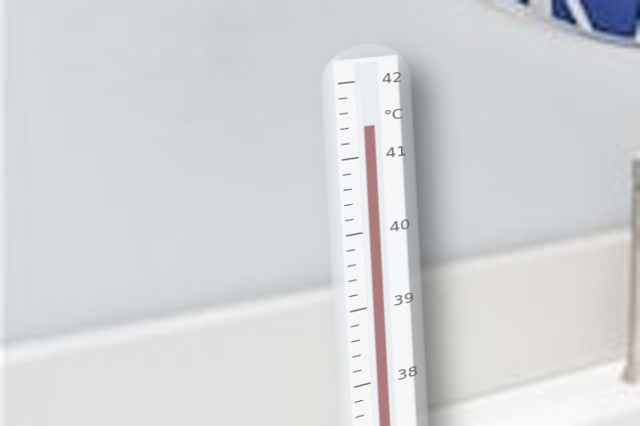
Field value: 41.4 °C
